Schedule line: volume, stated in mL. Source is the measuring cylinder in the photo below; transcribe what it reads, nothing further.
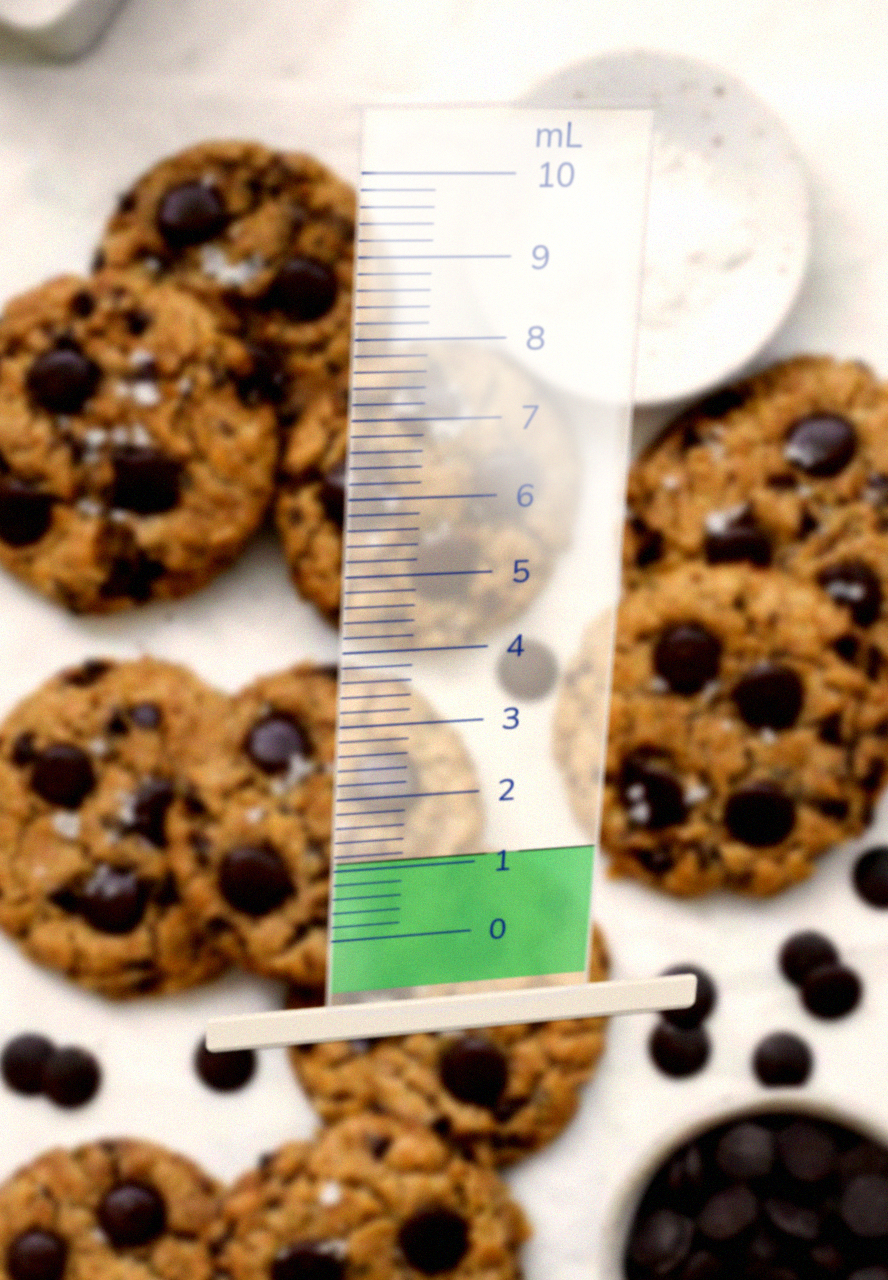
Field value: 1.1 mL
